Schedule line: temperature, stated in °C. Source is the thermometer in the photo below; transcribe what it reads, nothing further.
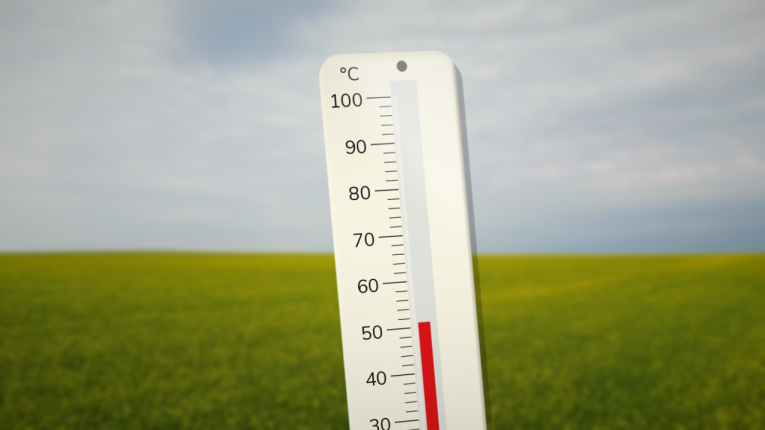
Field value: 51 °C
